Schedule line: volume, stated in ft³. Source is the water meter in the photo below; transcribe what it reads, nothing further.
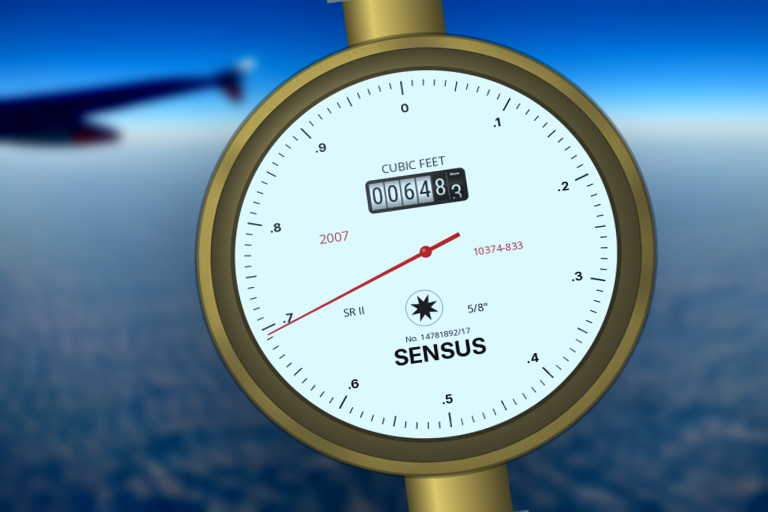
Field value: 6482.69 ft³
